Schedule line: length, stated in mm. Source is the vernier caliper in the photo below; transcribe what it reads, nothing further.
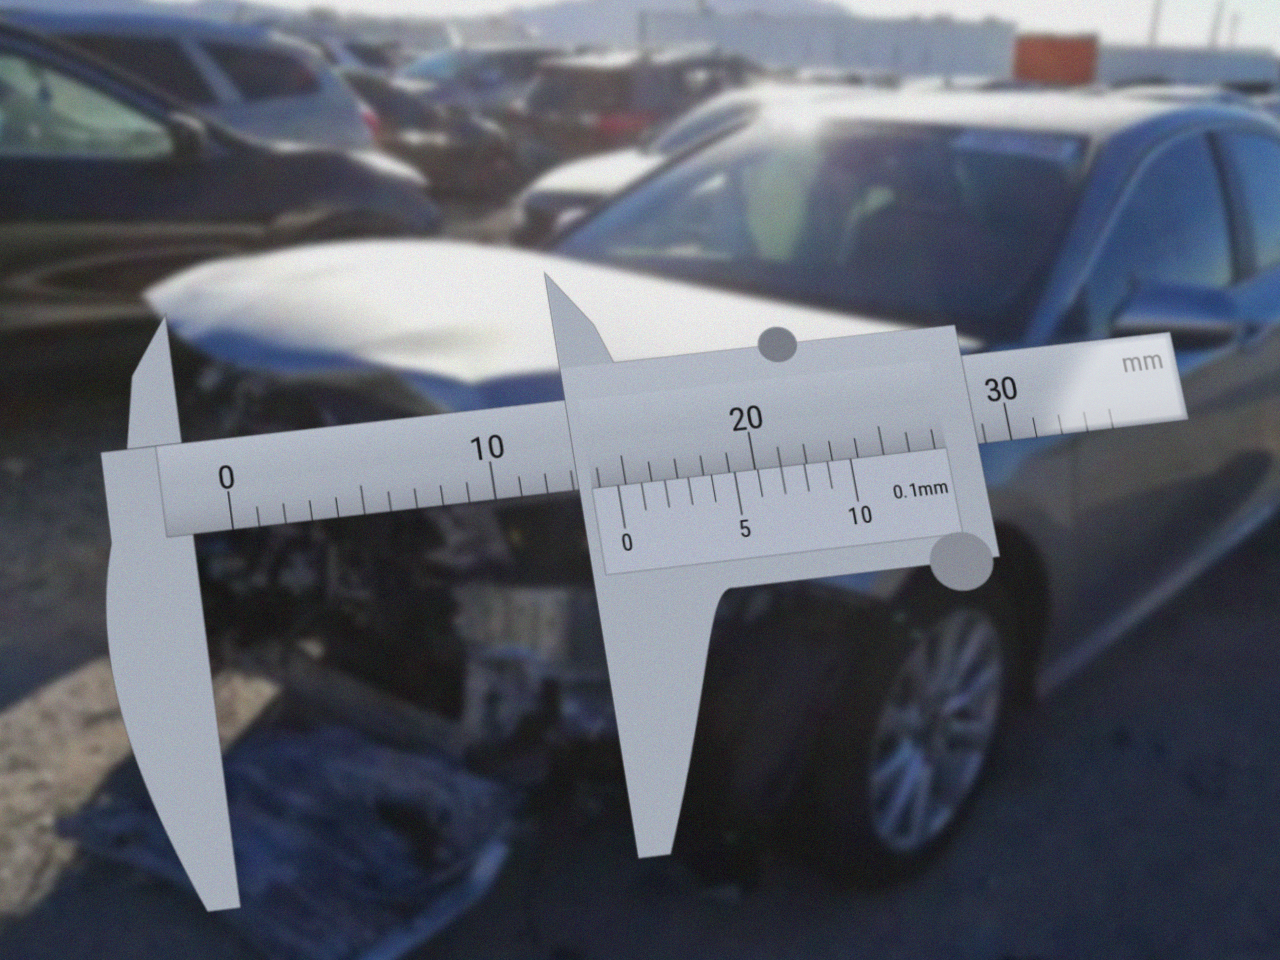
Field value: 14.7 mm
